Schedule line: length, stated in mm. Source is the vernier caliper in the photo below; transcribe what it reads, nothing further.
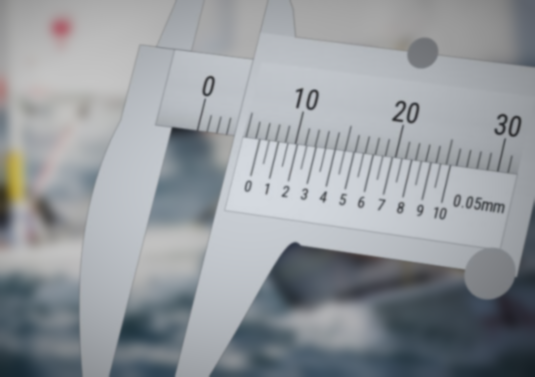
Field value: 6.4 mm
